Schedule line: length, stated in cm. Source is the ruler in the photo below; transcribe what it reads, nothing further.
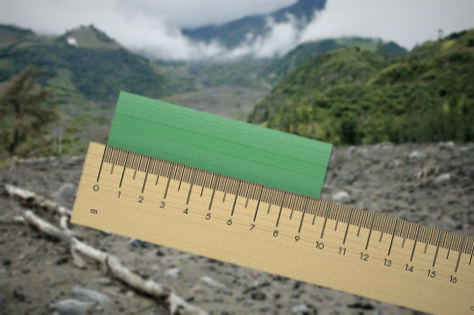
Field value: 9.5 cm
